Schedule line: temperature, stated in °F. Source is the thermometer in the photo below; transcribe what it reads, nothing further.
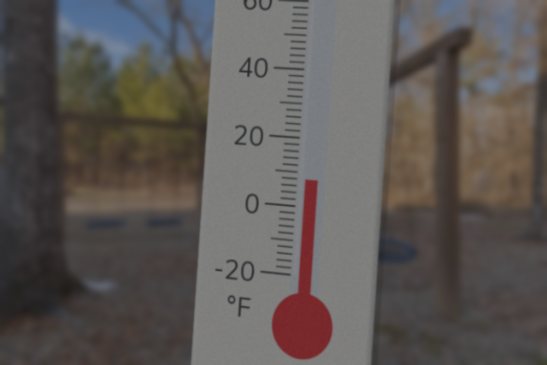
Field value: 8 °F
